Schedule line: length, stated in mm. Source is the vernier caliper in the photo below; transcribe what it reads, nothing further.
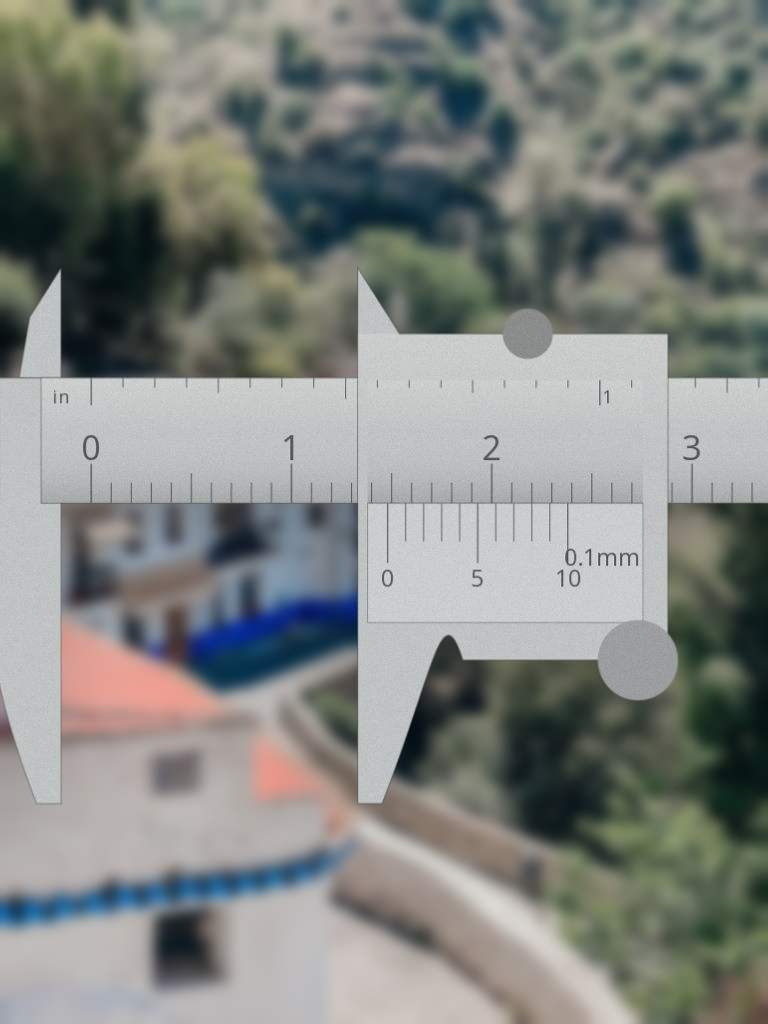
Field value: 14.8 mm
